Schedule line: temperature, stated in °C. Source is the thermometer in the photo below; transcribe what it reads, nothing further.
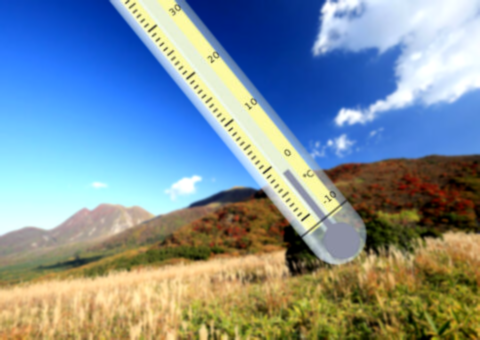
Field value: -2 °C
